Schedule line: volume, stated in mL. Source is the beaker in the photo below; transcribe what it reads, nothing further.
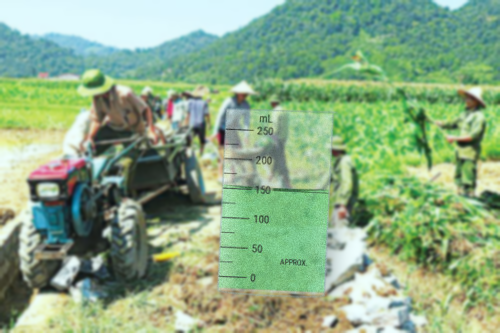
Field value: 150 mL
